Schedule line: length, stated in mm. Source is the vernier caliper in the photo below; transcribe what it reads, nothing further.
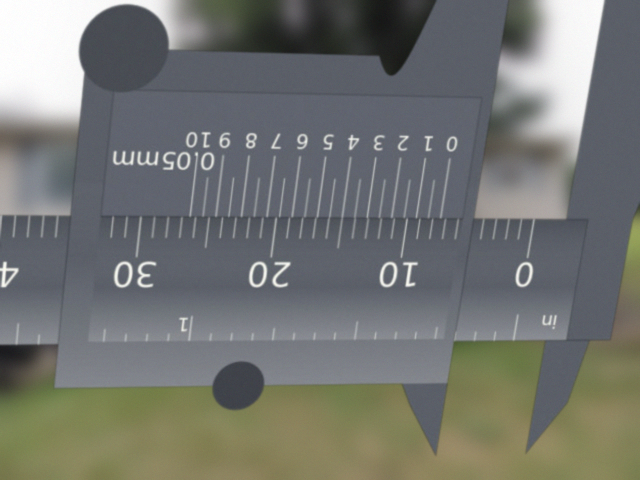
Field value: 7.4 mm
